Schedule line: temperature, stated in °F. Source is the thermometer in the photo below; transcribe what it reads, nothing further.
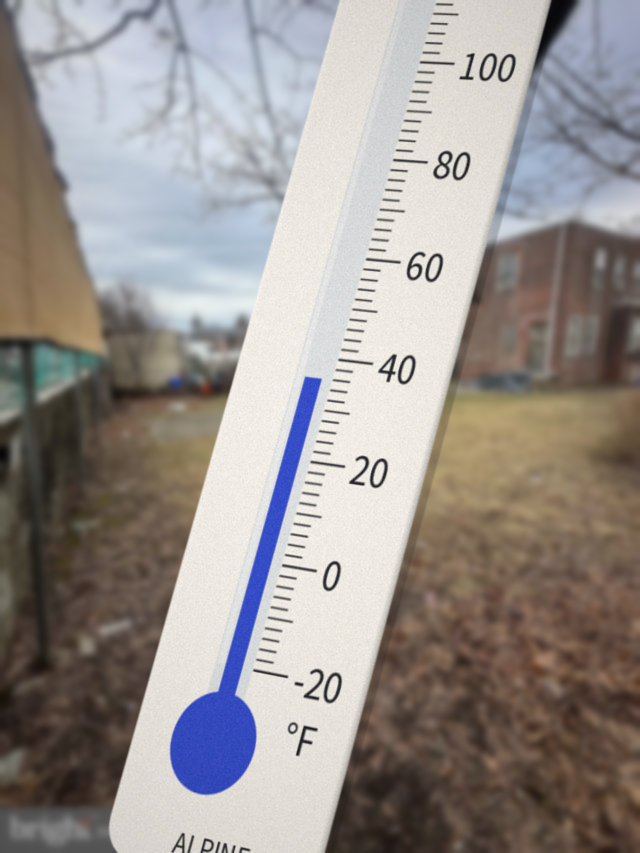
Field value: 36 °F
